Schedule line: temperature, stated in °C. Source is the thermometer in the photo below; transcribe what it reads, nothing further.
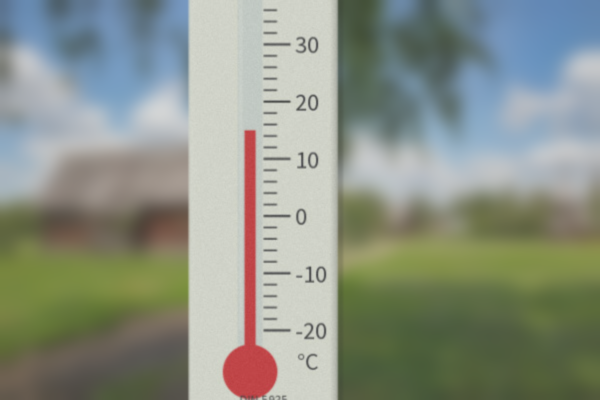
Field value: 15 °C
